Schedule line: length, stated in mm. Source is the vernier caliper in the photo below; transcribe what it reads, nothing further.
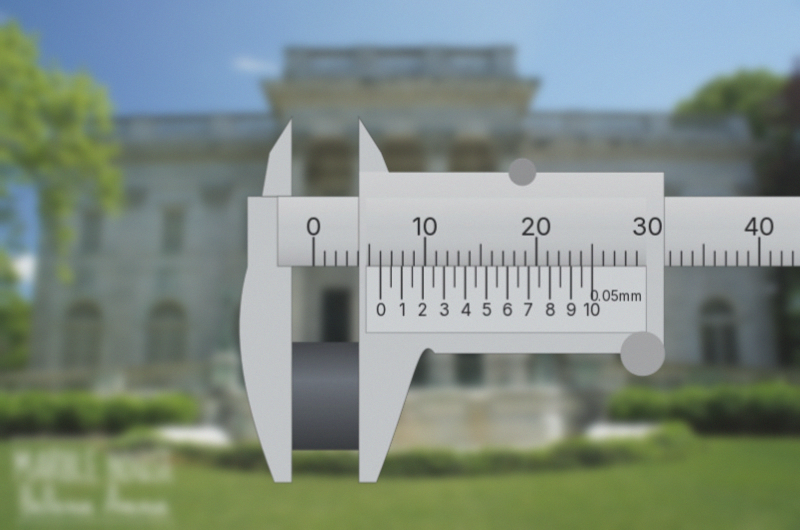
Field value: 6.0 mm
